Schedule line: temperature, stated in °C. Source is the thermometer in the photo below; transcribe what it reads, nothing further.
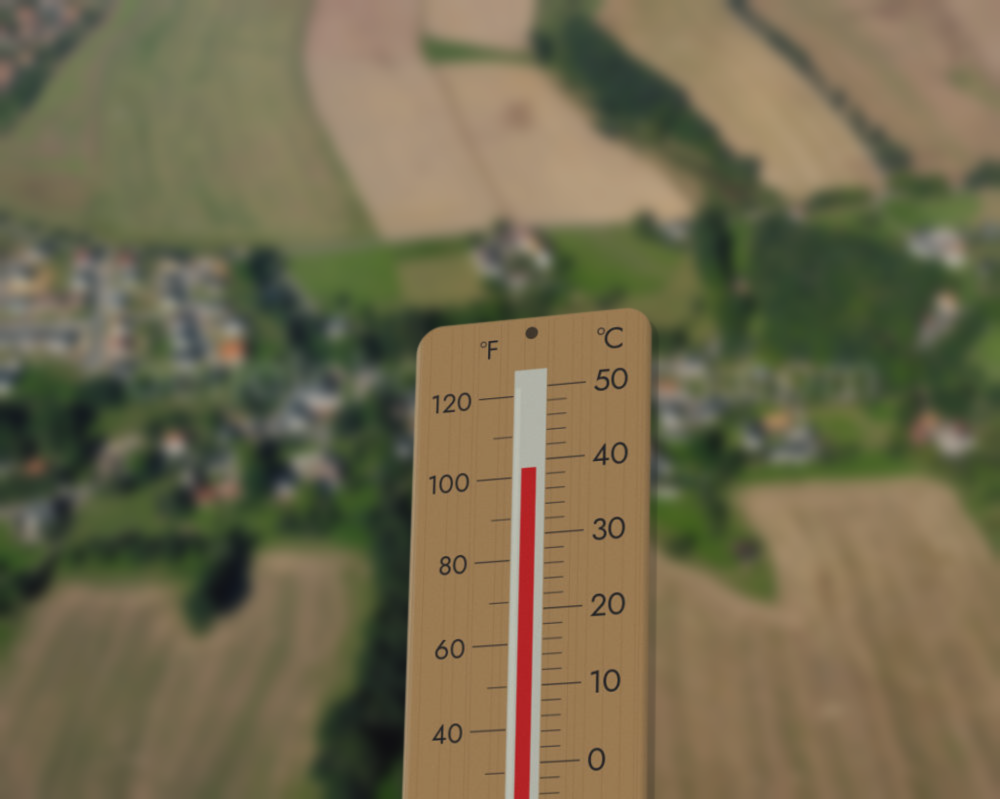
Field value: 39 °C
